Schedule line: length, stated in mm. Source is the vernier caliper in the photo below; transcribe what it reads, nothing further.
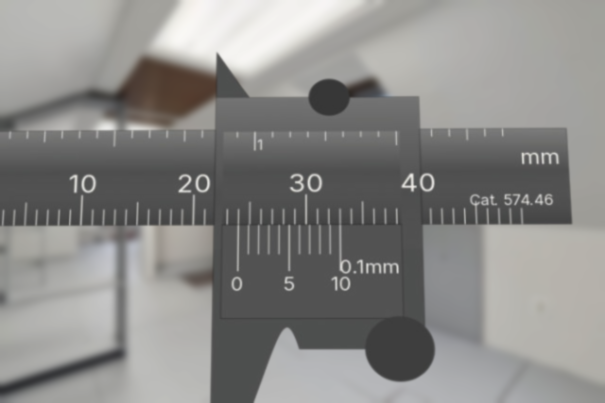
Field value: 24.0 mm
